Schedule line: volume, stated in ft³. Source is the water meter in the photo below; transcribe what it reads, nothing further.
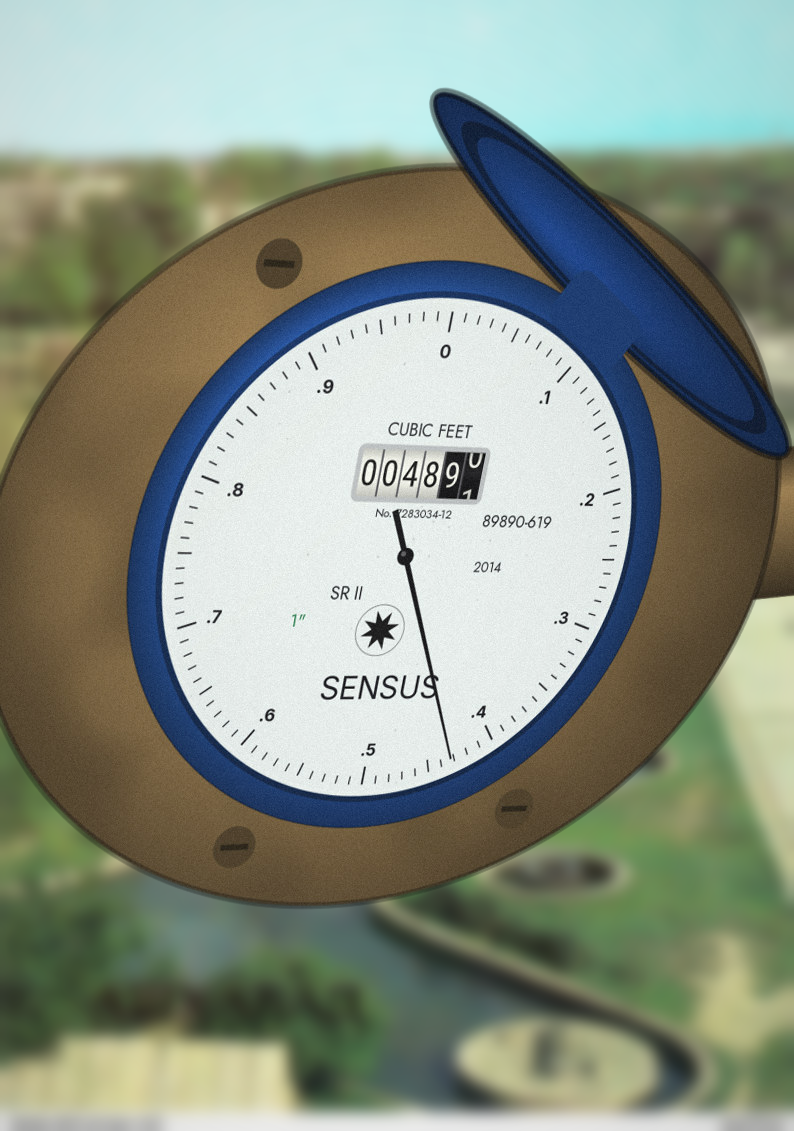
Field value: 4890.43 ft³
